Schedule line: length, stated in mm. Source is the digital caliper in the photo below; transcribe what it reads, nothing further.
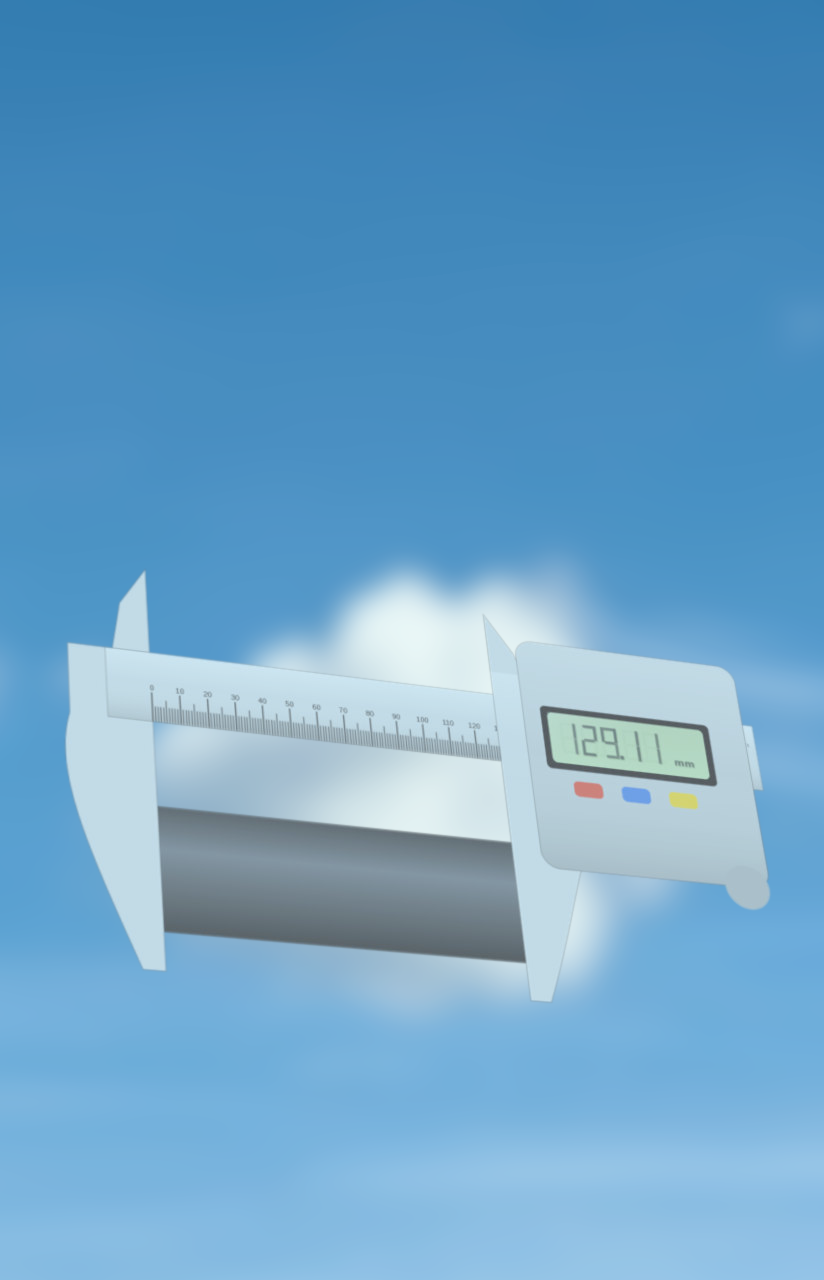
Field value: 129.11 mm
